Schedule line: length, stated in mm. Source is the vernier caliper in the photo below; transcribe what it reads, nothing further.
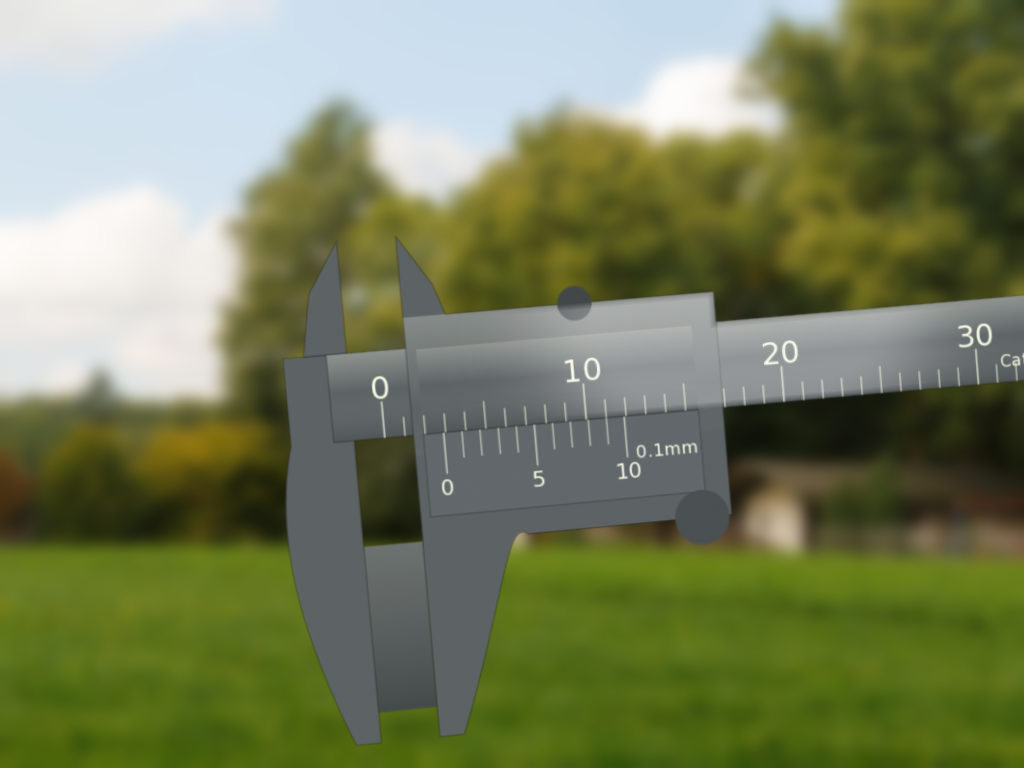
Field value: 2.9 mm
